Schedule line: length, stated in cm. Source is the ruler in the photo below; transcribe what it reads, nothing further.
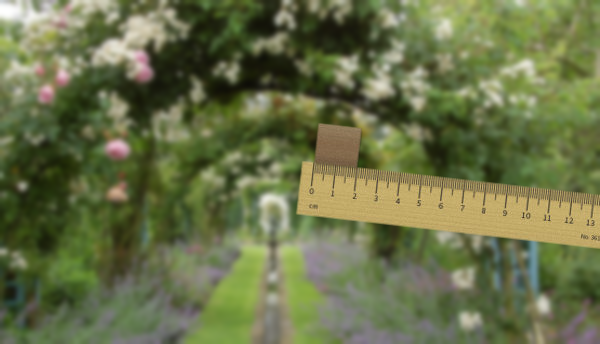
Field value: 2 cm
